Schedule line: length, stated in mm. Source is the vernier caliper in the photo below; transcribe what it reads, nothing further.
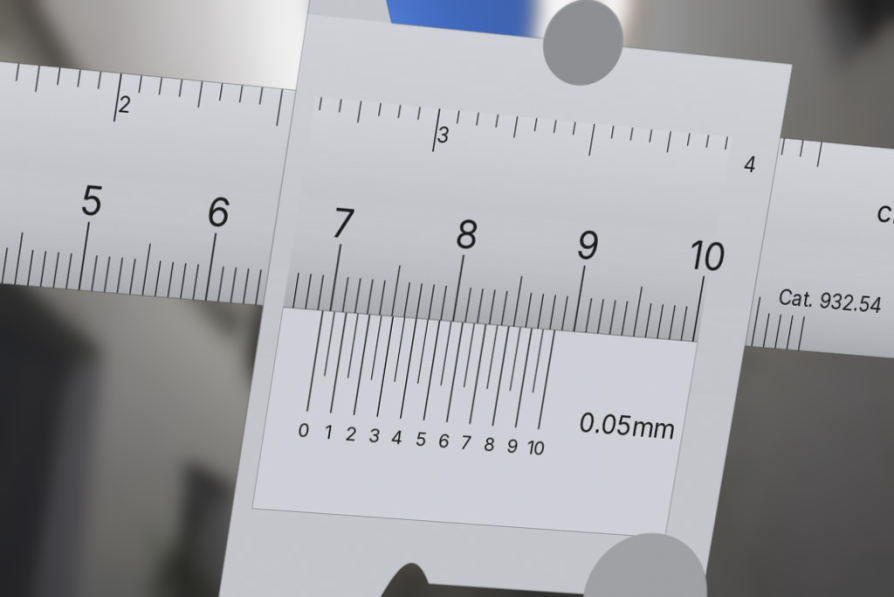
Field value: 69.4 mm
